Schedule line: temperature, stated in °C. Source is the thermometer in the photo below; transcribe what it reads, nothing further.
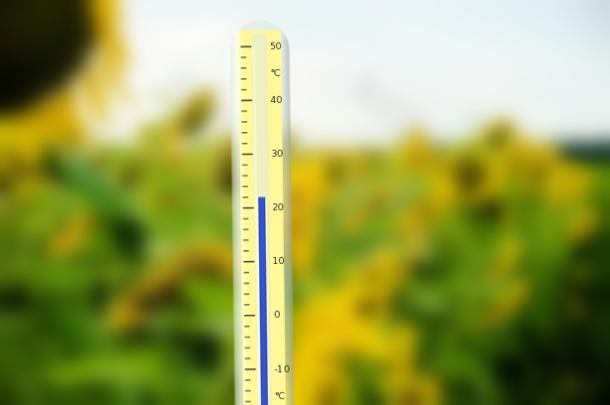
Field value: 22 °C
